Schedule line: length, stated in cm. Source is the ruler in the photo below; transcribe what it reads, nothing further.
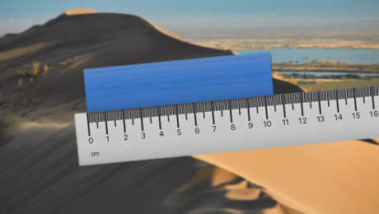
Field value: 10.5 cm
